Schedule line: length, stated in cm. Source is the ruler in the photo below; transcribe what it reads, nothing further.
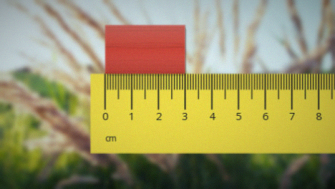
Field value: 3 cm
